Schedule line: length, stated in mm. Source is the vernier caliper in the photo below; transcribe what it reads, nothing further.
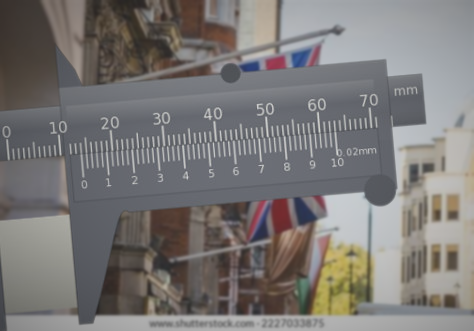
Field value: 14.0 mm
